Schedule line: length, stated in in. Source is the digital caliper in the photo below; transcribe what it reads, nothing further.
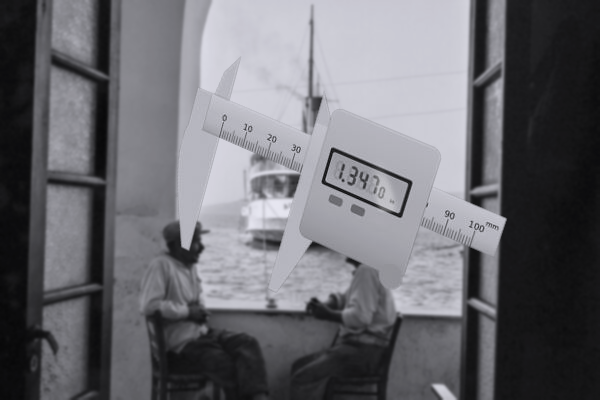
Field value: 1.3470 in
